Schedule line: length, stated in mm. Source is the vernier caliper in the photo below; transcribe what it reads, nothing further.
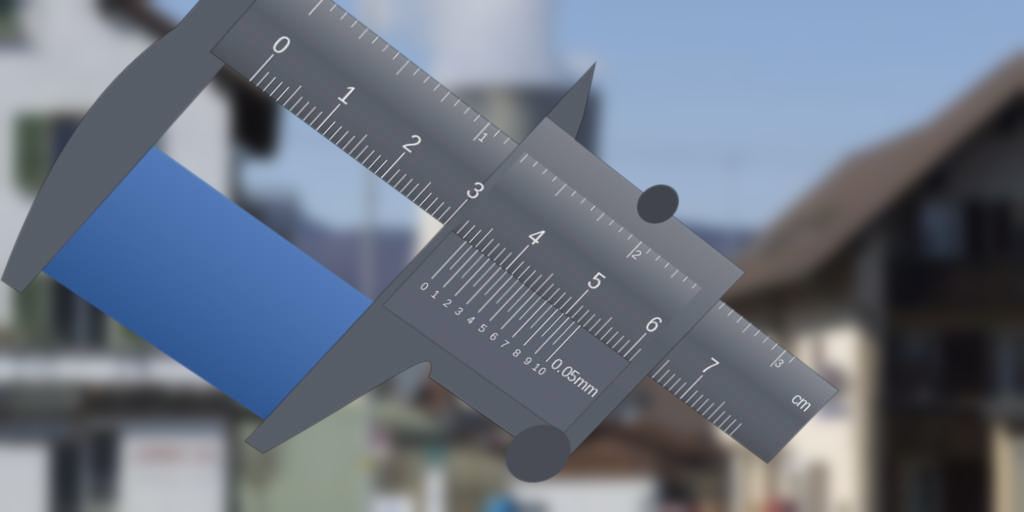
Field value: 33.6 mm
